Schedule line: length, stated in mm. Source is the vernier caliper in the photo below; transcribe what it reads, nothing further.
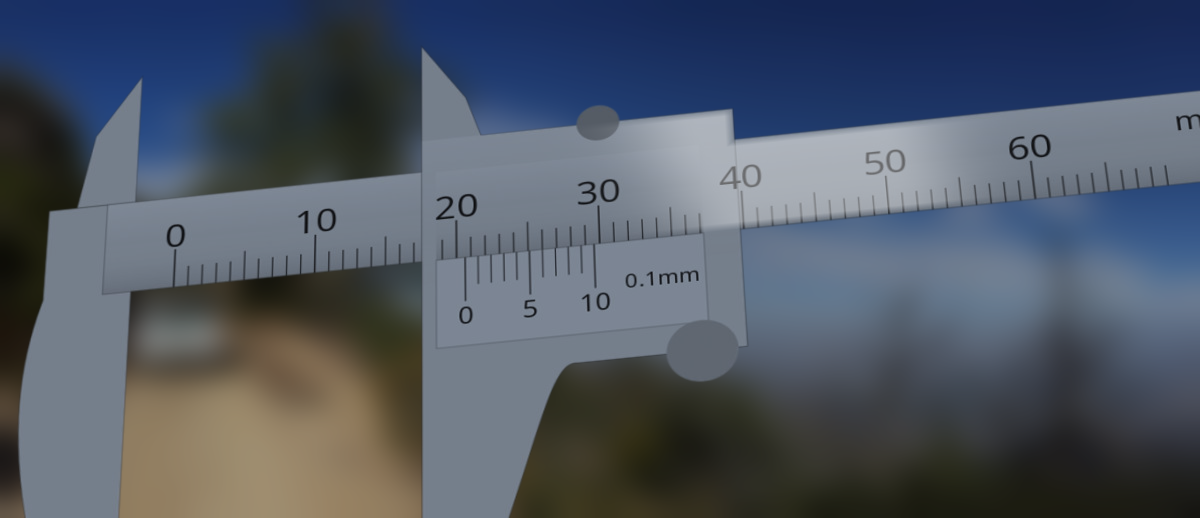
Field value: 20.6 mm
